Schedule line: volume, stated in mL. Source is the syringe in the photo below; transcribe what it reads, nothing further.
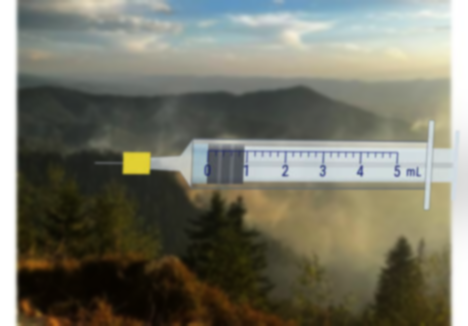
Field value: 0 mL
